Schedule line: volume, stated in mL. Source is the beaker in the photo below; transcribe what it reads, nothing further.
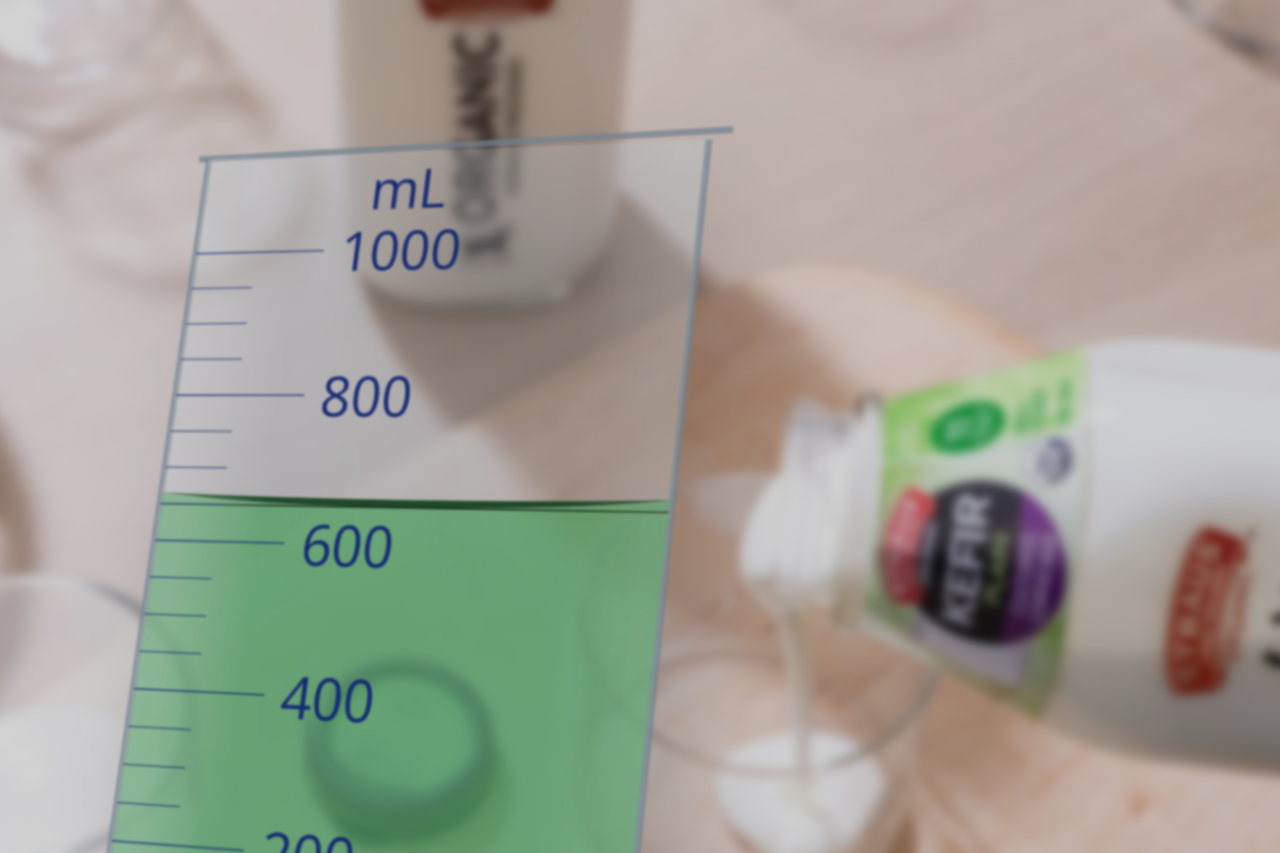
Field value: 650 mL
